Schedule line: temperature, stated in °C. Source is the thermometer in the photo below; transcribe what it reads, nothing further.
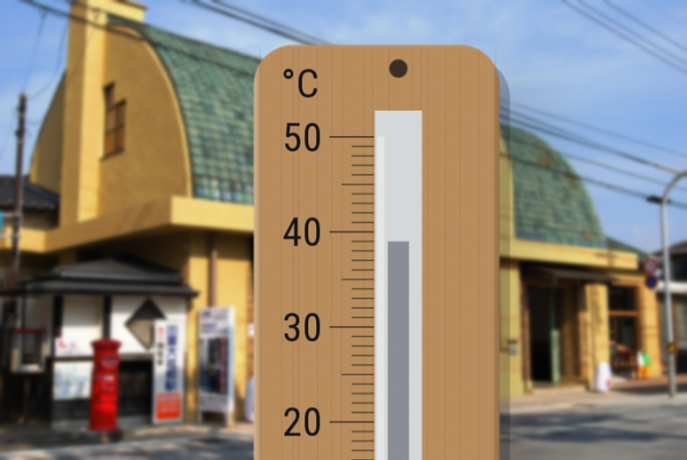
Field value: 39 °C
